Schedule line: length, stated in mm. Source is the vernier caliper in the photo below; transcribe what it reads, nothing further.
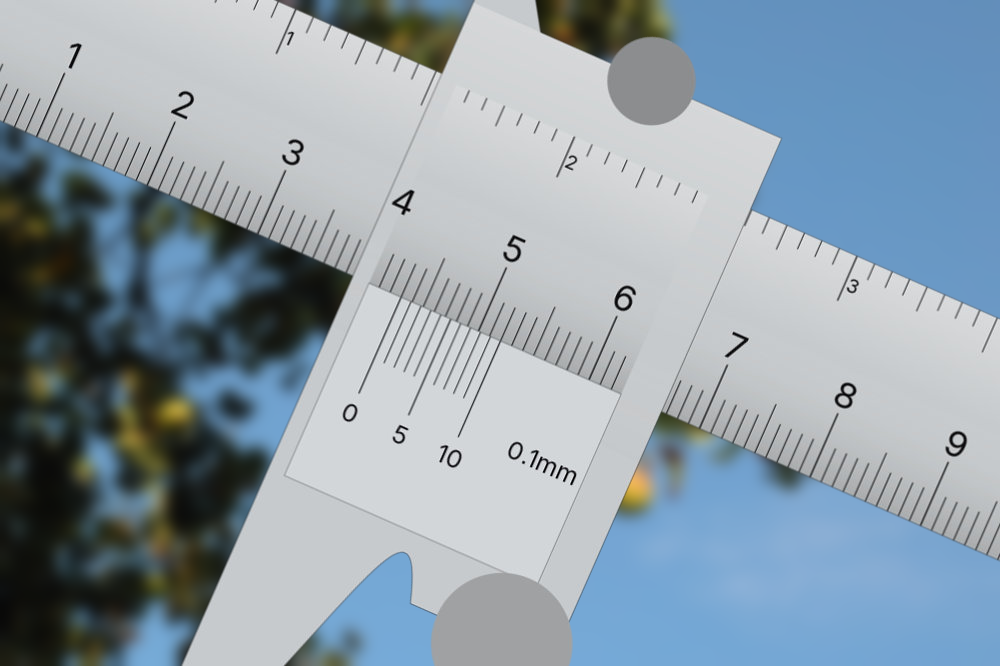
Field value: 43.0 mm
